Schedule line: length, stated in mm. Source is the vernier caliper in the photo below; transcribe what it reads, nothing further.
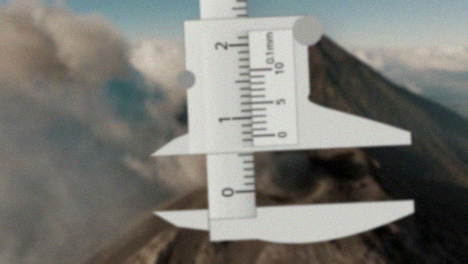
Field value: 7.5 mm
